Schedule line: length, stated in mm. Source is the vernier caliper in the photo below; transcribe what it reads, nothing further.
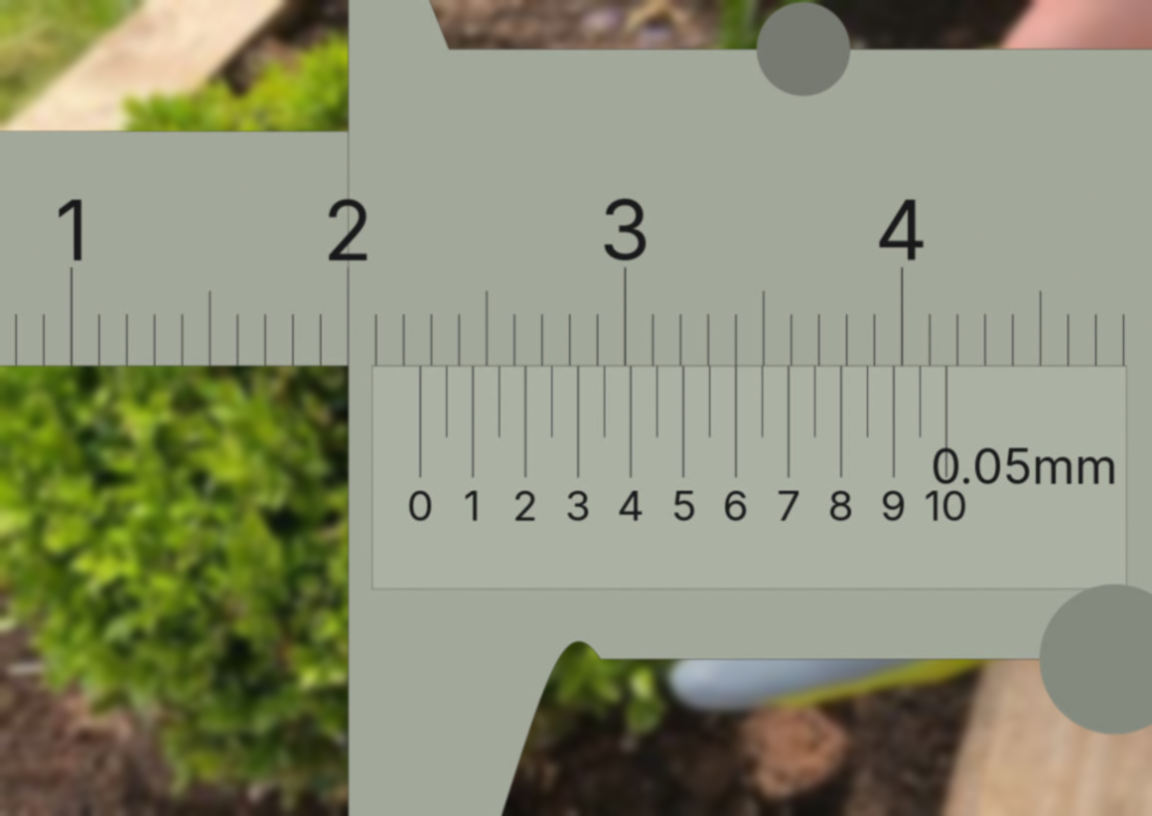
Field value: 22.60 mm
